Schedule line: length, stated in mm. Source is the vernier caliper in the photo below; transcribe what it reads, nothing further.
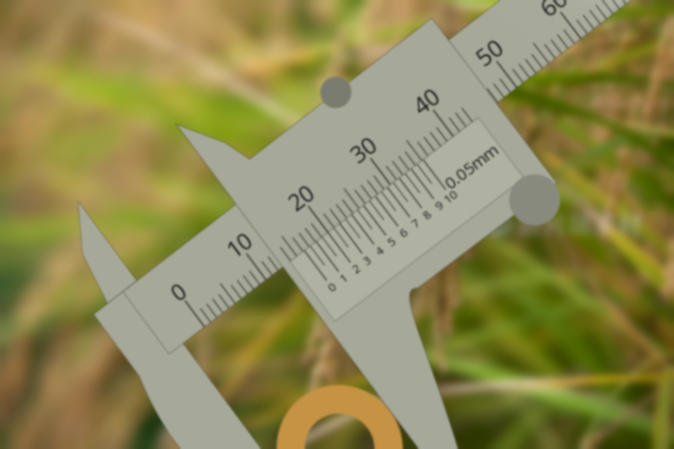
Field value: 16.2 mm
